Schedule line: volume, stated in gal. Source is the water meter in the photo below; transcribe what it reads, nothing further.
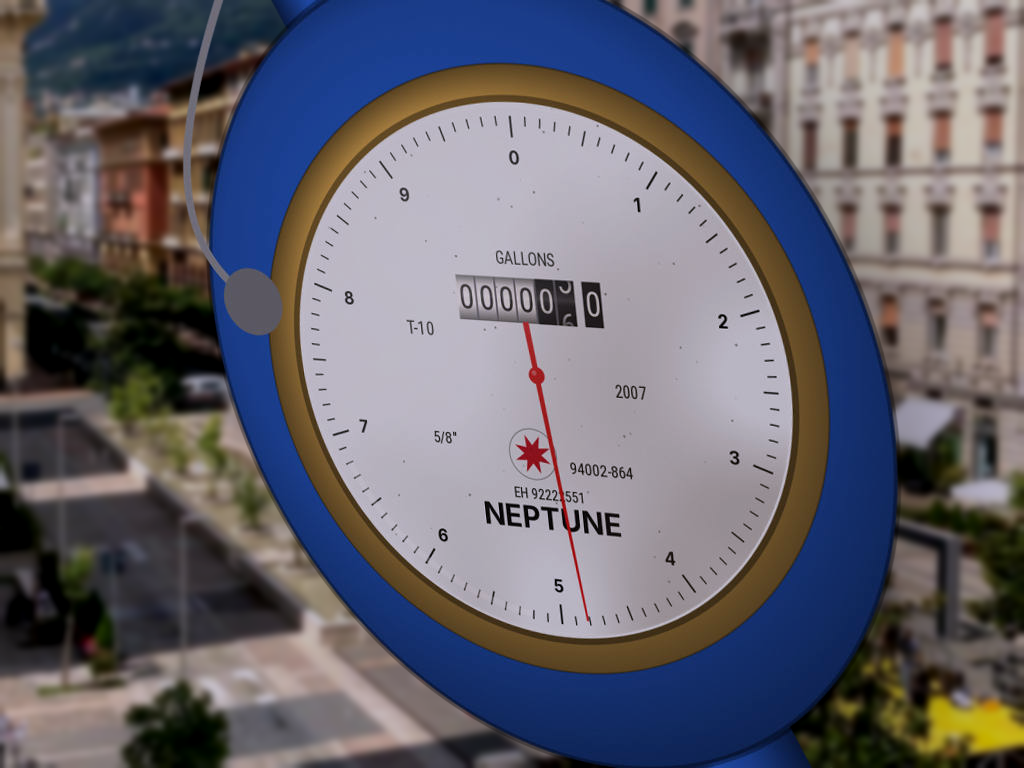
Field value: 54.8 gal
